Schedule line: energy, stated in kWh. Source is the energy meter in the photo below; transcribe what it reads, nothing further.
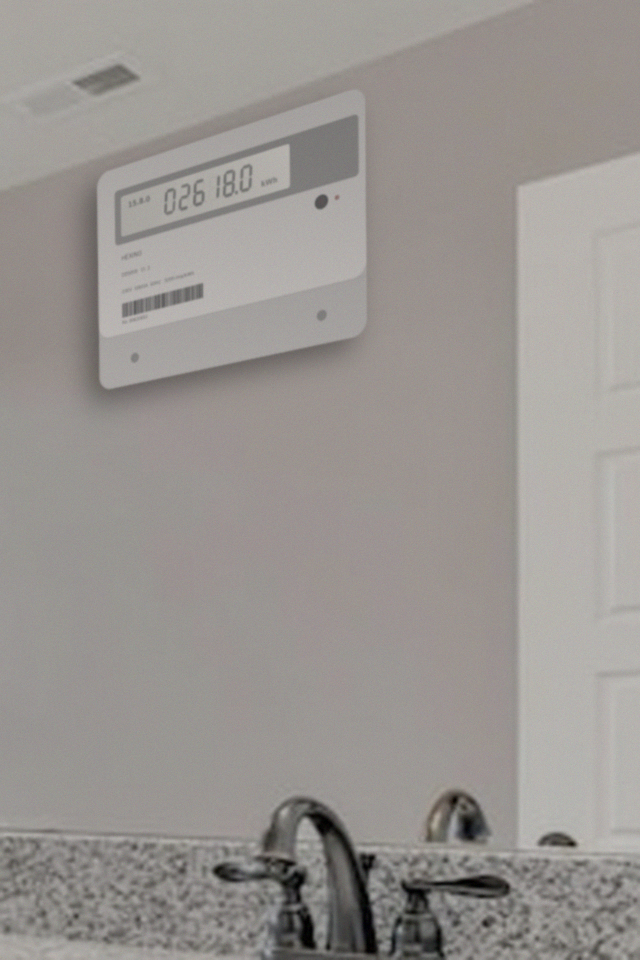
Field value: 2618.0 kWh
